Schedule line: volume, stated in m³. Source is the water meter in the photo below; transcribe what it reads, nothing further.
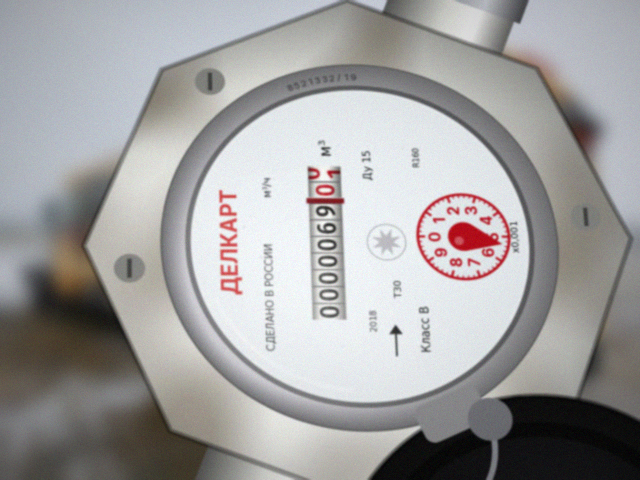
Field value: 69.005 m³
